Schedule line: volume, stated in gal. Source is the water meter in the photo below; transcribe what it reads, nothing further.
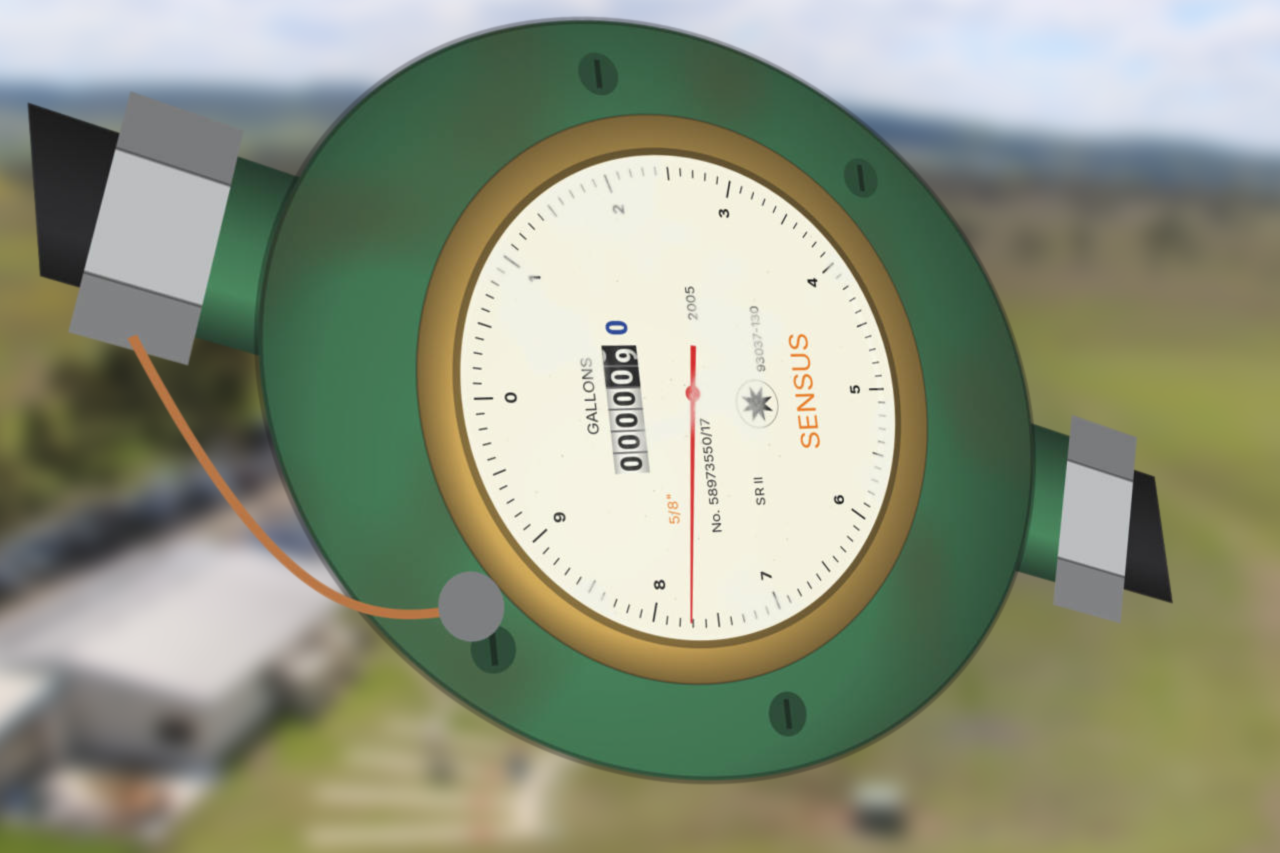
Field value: 87.7 gal
